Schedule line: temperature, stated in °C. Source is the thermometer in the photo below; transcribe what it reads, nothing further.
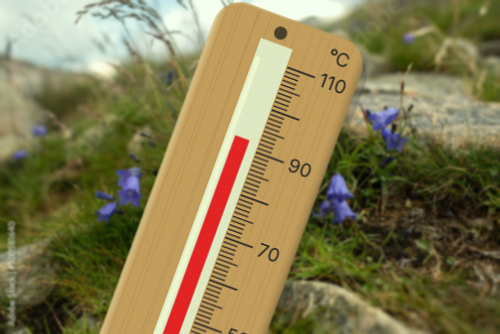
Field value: 92 °C
